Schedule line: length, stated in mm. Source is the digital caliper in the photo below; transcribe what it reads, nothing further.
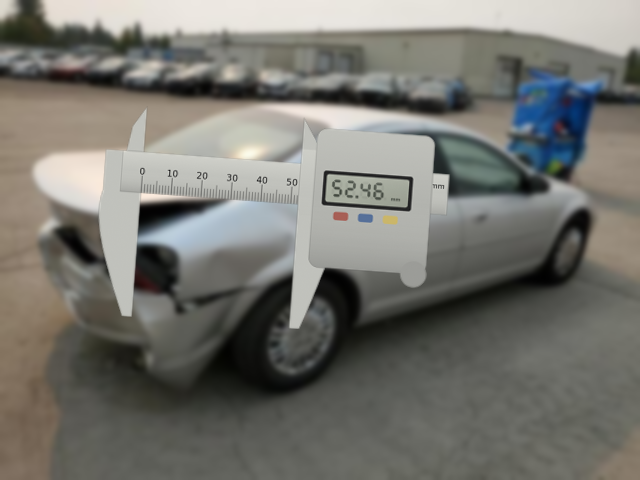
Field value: 52.46 mm
